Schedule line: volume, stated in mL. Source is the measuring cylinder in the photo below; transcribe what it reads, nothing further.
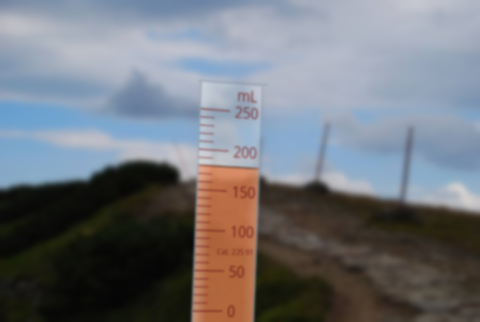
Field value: 180 mL
